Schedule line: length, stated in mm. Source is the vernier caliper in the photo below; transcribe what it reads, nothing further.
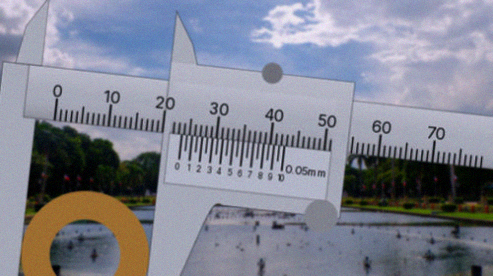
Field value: 23.6 mm
